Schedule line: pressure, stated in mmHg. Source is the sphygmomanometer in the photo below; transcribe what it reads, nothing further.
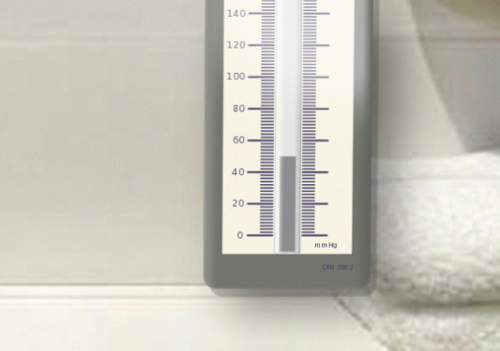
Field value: 50 mmHg
